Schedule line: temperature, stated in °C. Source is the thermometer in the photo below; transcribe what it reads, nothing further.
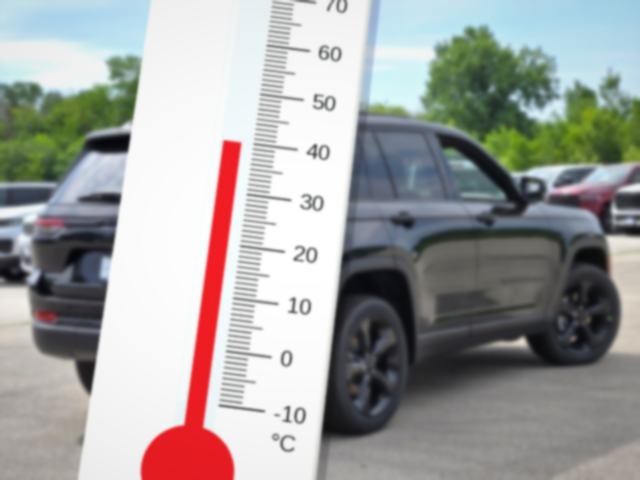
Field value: 40 °C
